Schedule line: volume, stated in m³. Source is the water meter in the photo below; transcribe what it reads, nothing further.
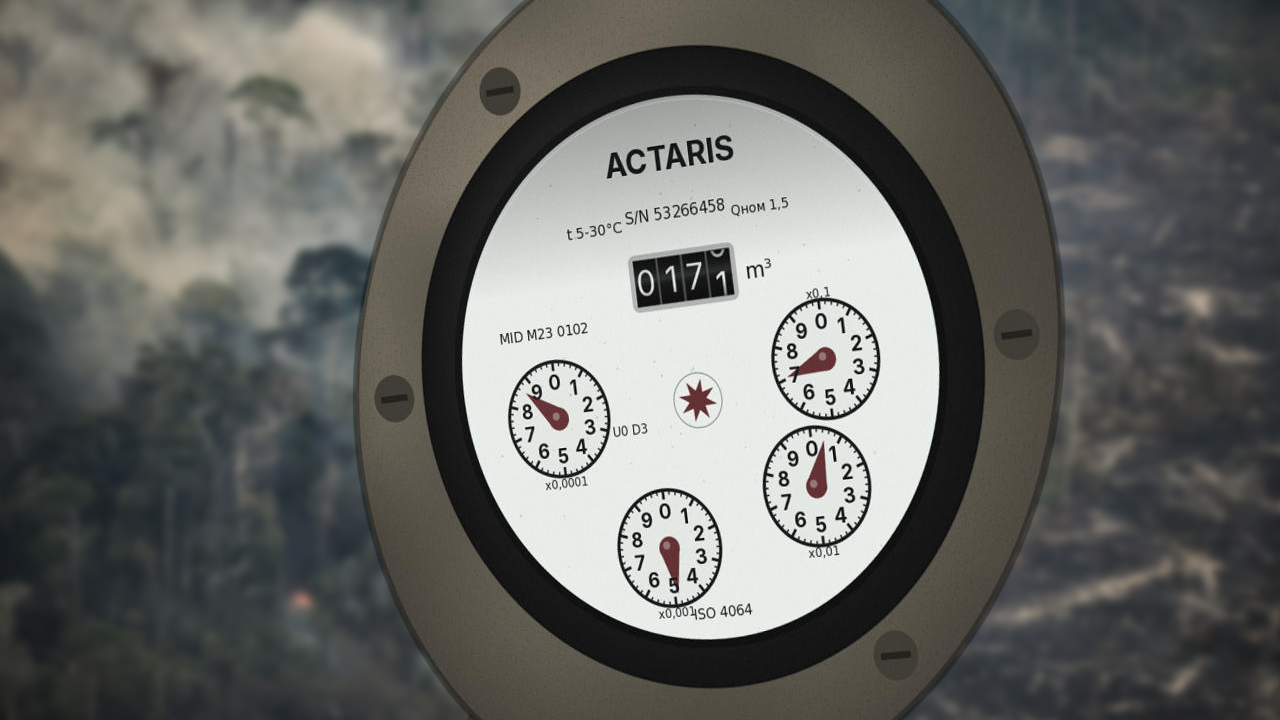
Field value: 170.7048 m³
